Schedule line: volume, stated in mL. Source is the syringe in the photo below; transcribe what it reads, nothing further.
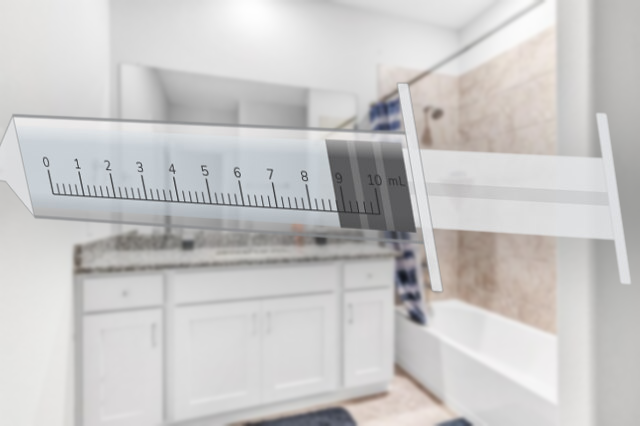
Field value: 8.8 mL
